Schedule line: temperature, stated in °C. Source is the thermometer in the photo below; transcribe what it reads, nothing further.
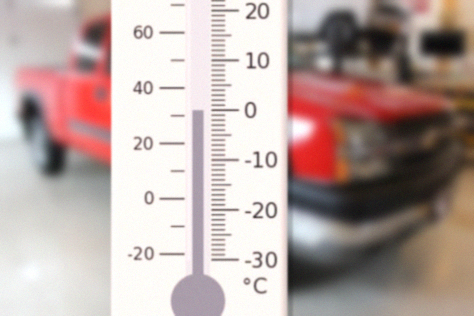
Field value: 0 °C
